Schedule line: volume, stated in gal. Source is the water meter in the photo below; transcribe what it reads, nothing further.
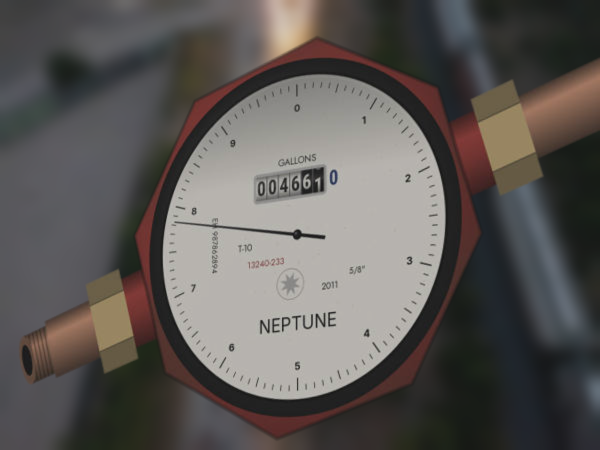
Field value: 46607.8 gal
